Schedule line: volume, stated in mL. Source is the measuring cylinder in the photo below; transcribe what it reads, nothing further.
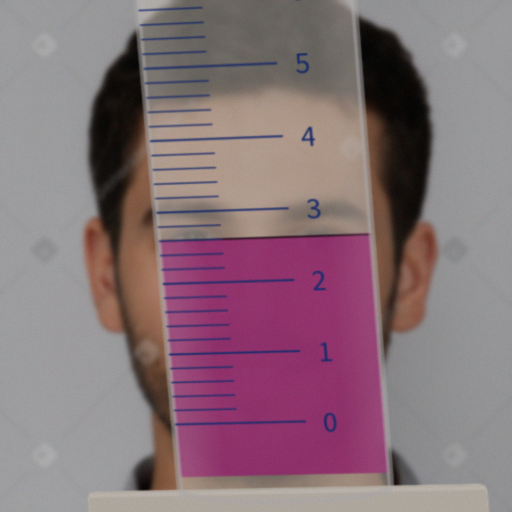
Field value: 2.6 mL
